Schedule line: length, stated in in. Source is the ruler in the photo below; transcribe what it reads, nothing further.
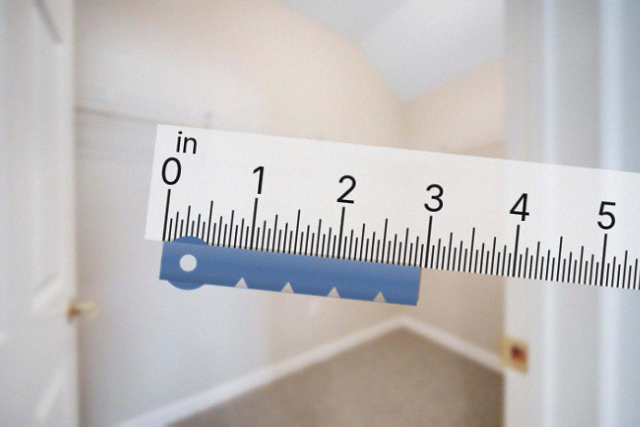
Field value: 2.9375 in
